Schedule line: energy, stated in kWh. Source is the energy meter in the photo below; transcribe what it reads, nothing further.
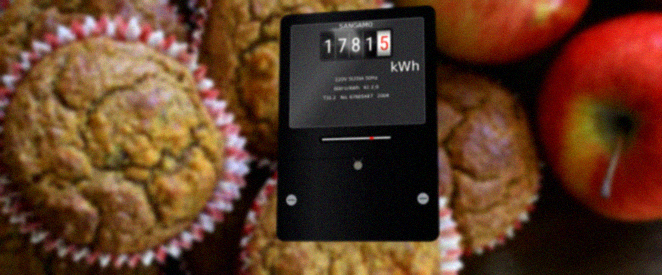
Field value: 1781.5 kWh
